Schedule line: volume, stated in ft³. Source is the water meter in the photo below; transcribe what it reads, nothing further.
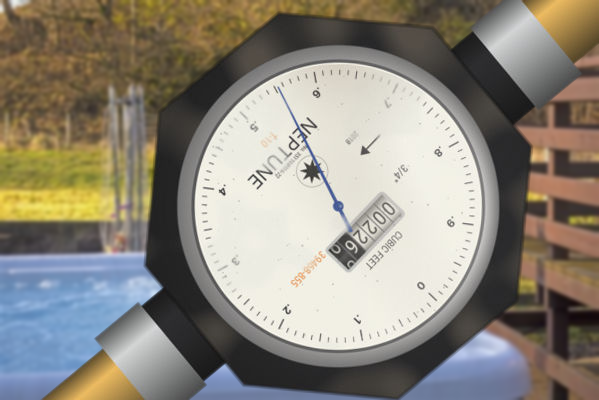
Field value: 2268.55 ft³
